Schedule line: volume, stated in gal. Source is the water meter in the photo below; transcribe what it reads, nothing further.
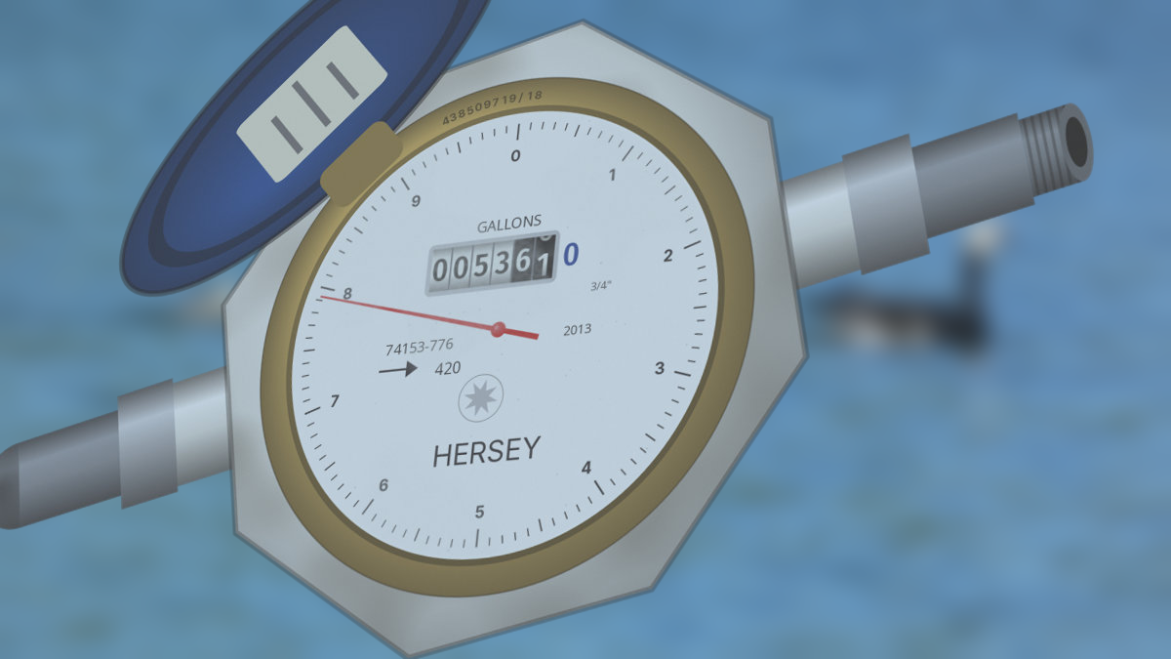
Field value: 53607.9 gal
